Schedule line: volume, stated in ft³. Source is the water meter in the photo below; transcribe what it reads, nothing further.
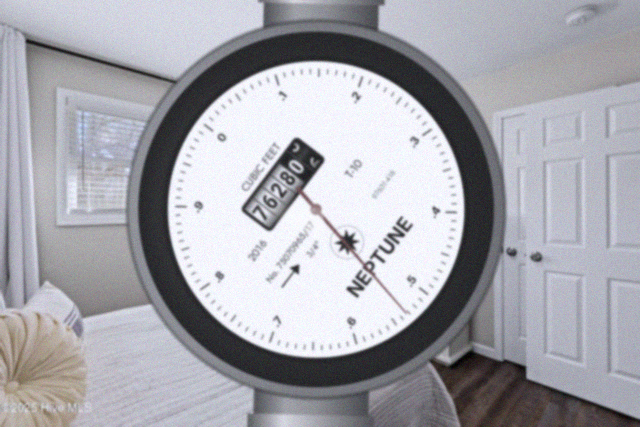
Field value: 762805.53 ft³
